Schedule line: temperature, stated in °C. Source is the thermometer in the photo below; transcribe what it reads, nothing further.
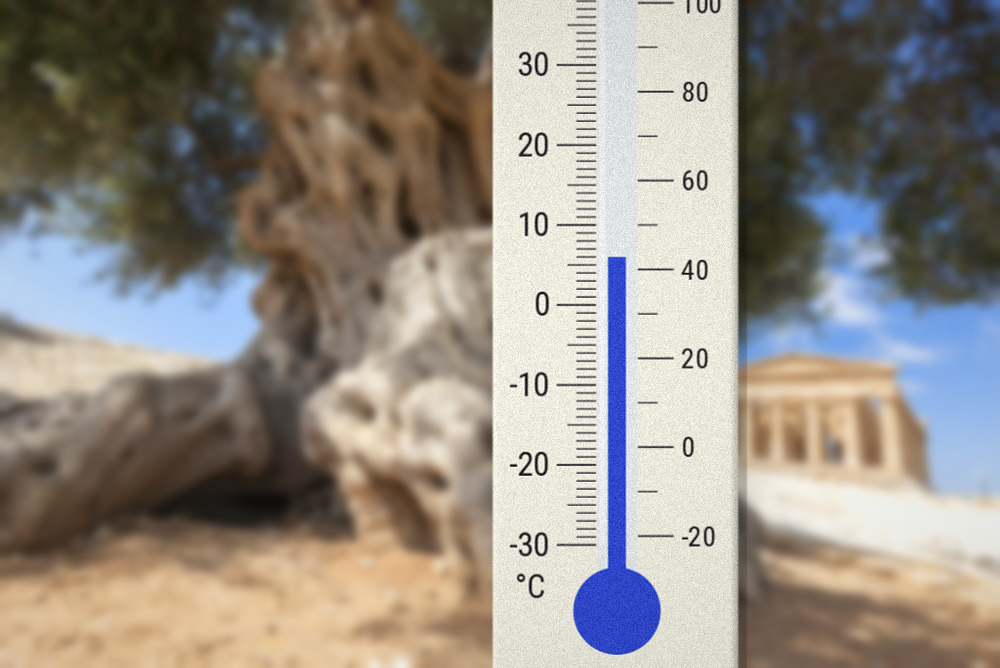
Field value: 6 °C
